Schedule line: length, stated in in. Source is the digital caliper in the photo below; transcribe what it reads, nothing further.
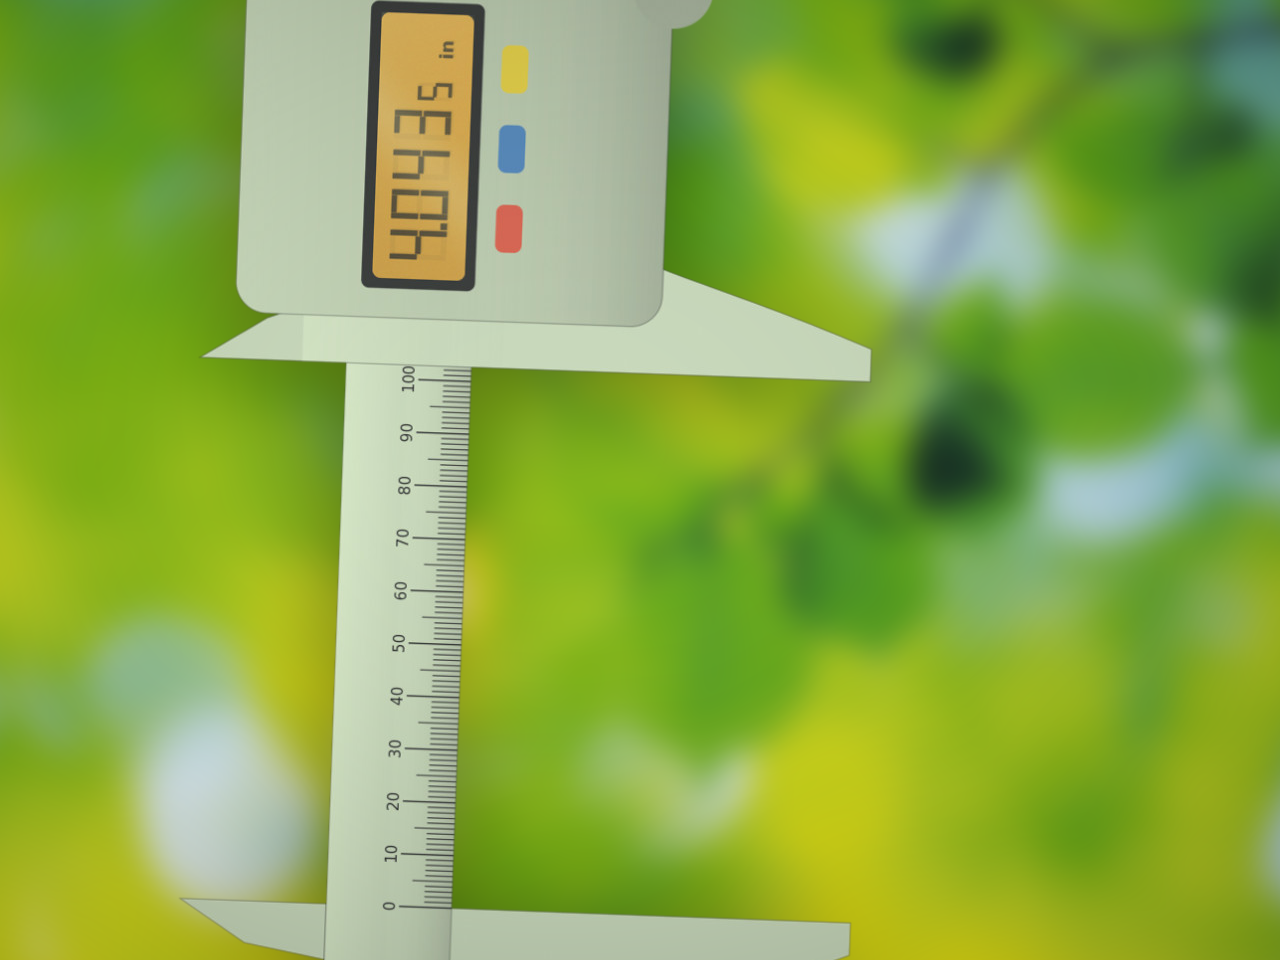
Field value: 4.0435 in
